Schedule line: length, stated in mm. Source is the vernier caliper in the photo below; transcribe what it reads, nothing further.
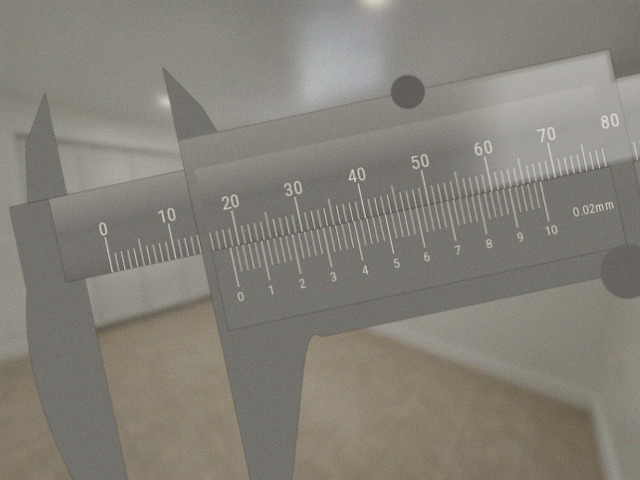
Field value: 18.6 mm
